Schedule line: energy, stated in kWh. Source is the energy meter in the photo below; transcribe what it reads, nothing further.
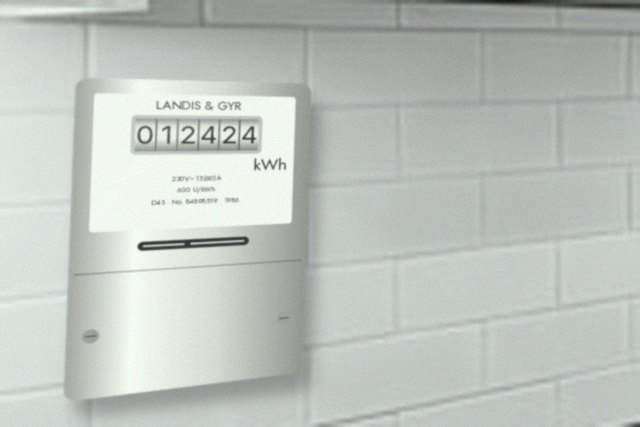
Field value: 12424 kWh
